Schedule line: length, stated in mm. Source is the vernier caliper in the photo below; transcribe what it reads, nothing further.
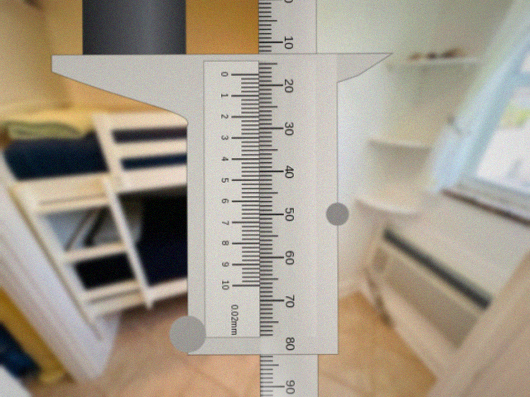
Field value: 17.5 mm
